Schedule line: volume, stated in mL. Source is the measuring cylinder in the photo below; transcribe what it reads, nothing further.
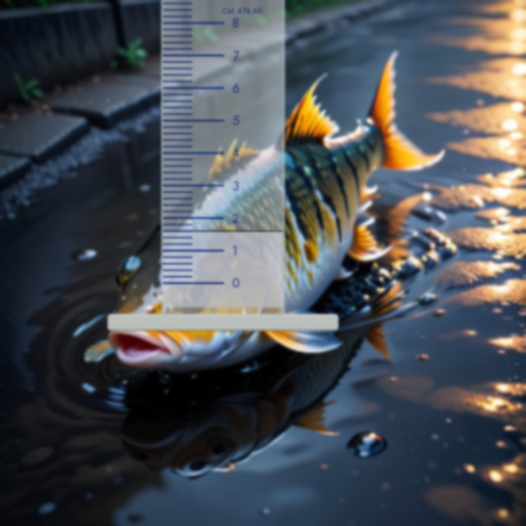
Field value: 1.6 mL
